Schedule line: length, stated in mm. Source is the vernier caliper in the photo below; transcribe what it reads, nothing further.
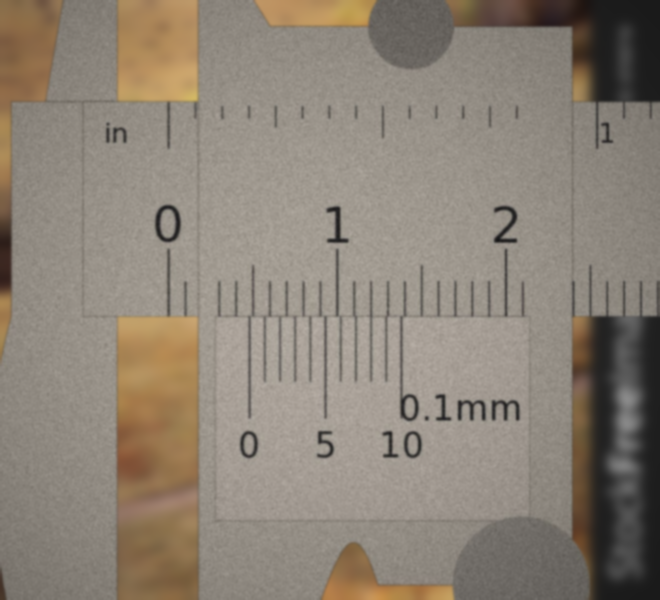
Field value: 4.8 mm
